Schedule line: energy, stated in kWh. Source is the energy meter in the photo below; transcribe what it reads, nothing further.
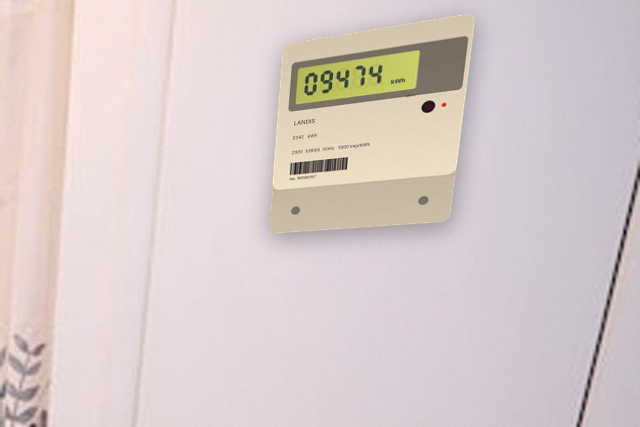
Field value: 9474 kWh
